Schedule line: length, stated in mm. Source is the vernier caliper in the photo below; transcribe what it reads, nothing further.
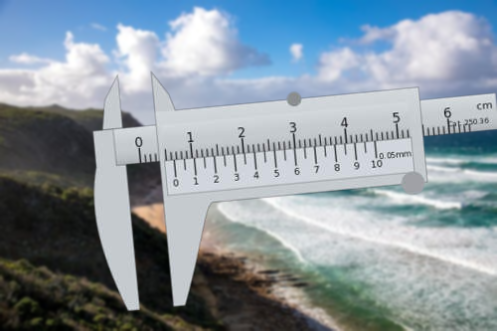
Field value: 6.5 mm
